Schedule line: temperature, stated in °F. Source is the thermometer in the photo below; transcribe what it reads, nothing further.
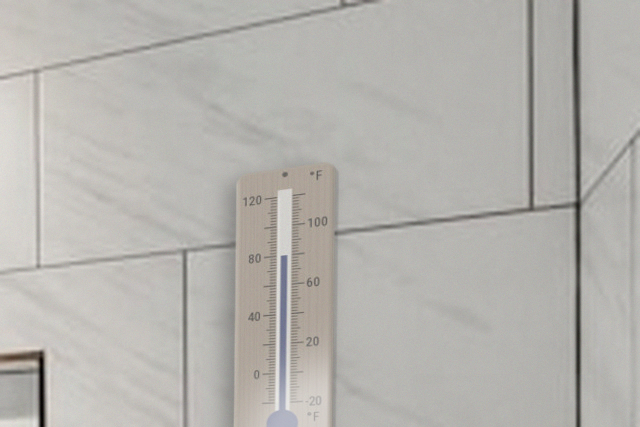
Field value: 80 °F
